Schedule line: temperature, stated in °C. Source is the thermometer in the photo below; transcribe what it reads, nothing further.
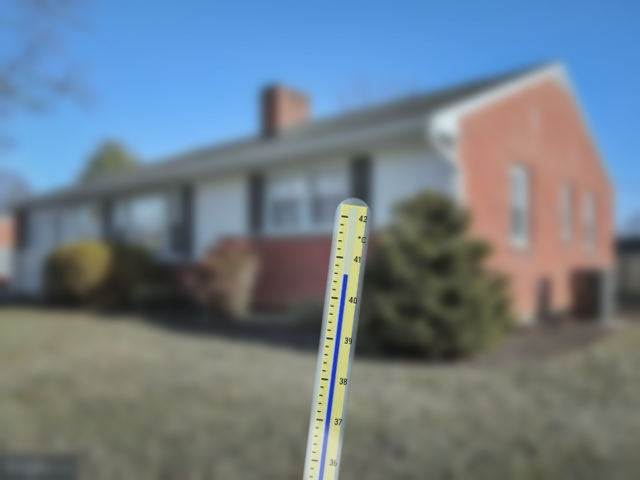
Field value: 40.6 °C
